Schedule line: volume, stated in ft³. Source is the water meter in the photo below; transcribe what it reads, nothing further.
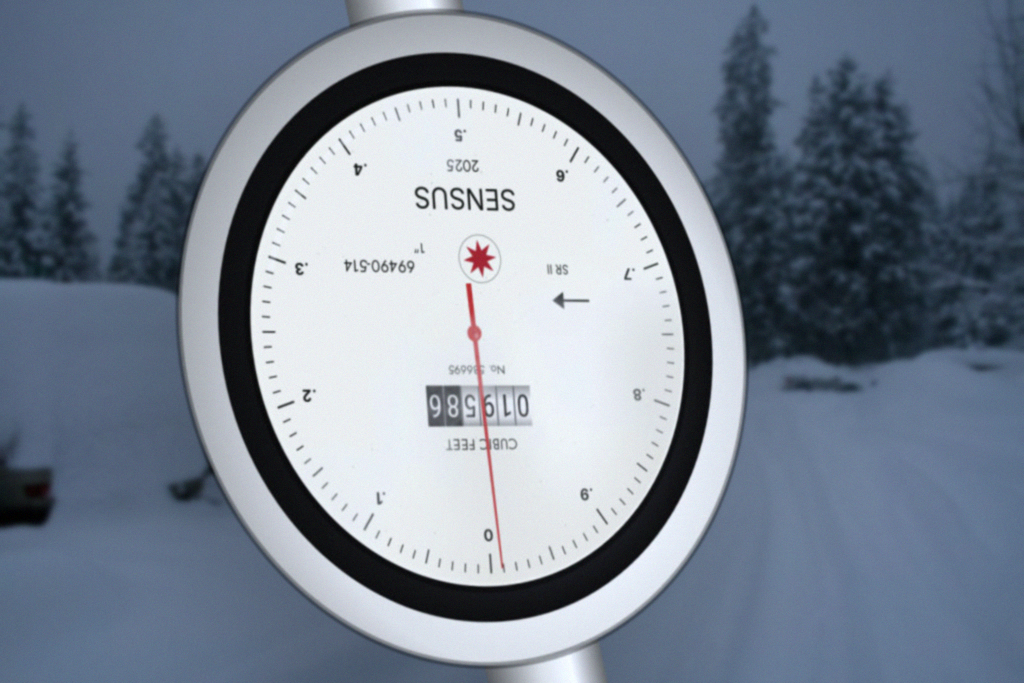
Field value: 19585.99 ft³
